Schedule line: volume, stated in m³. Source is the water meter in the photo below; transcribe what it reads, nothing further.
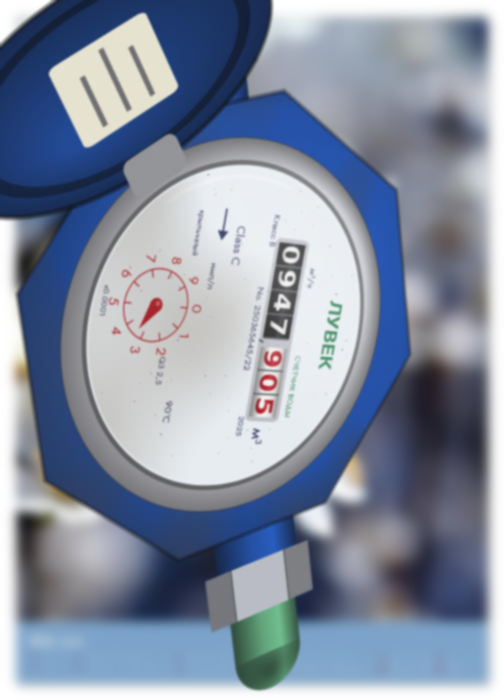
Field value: 947.9053 m³
